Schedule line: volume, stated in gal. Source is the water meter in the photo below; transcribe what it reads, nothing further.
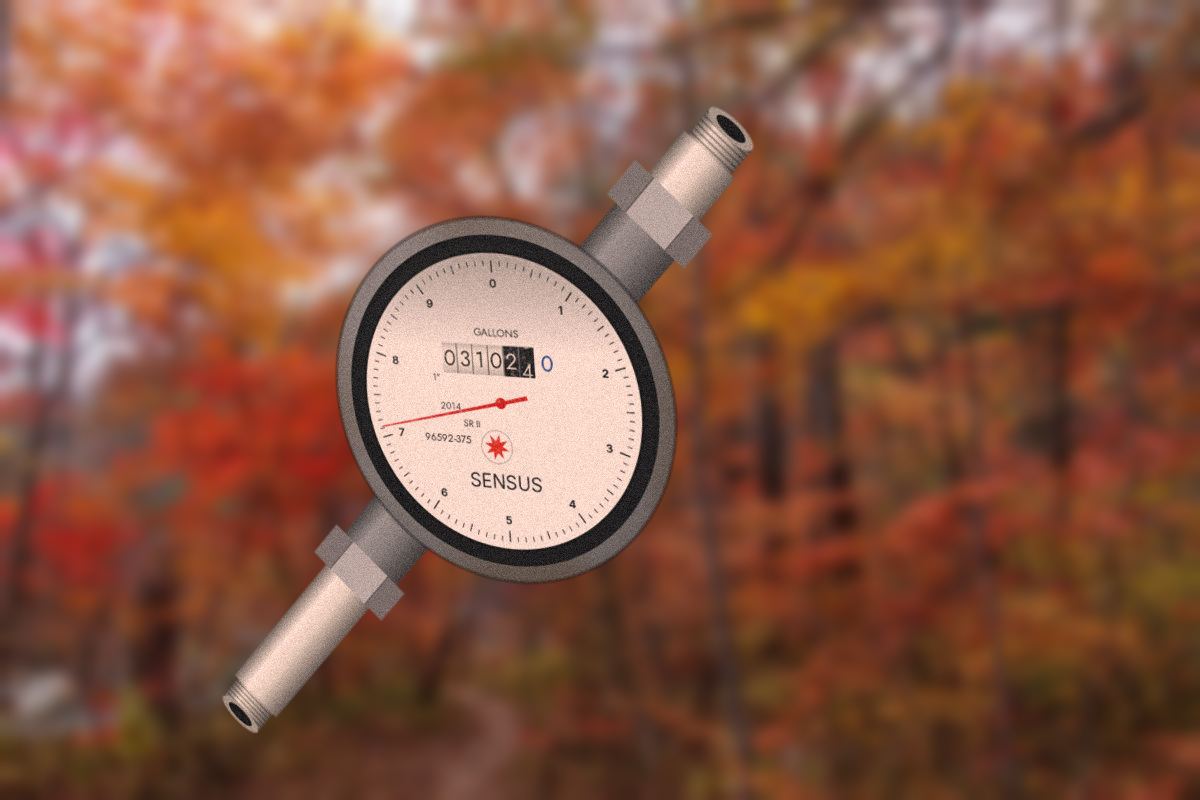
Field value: 310237.1 gal
